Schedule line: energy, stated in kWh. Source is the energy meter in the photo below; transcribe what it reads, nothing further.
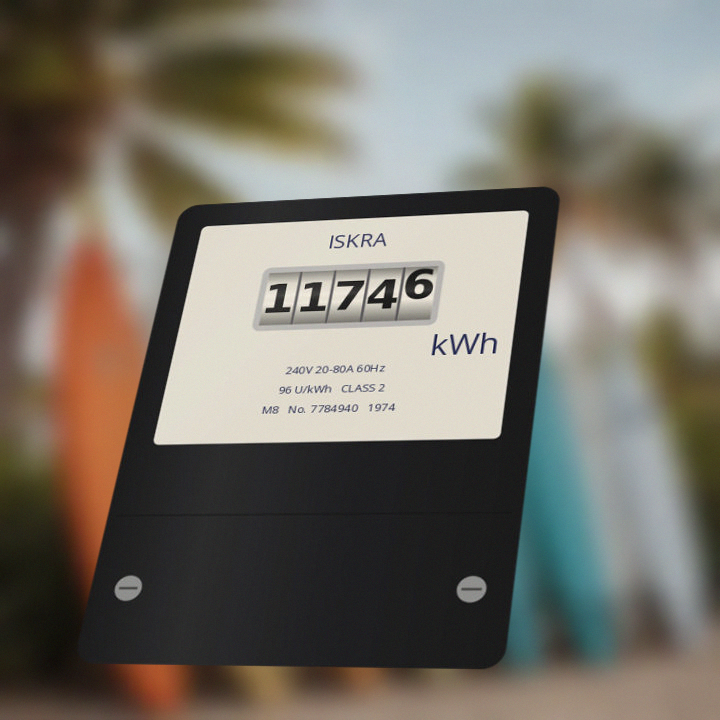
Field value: 11746 kWh
